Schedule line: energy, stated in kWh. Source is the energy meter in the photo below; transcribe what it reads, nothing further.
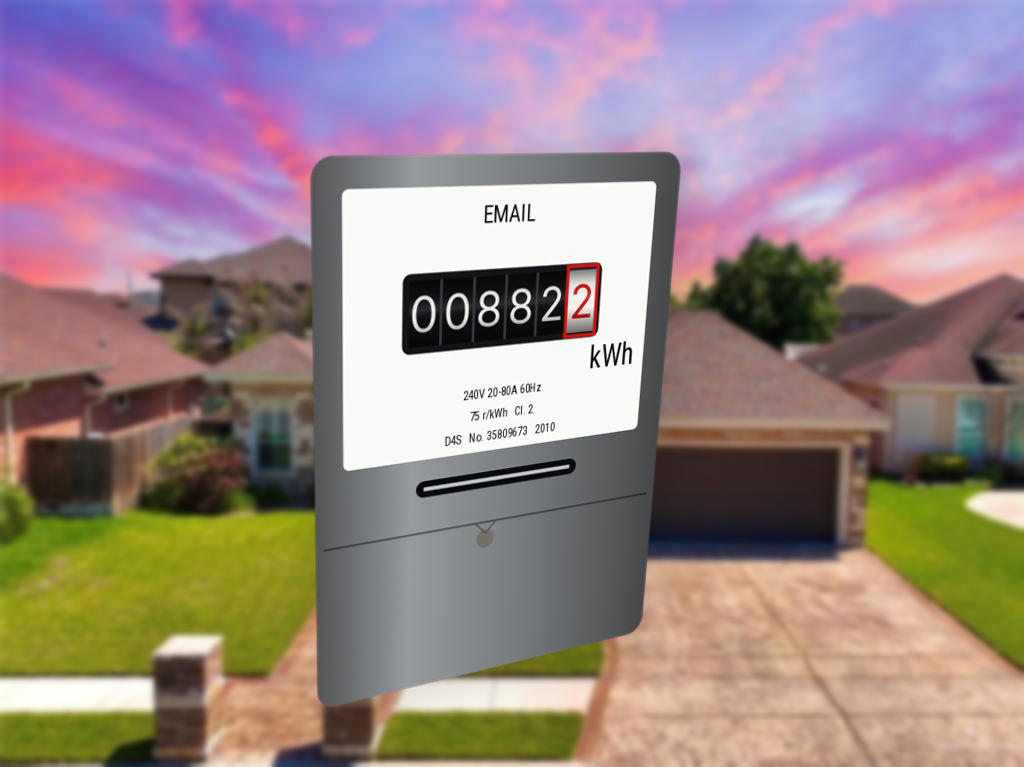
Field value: 882.2 kWh
